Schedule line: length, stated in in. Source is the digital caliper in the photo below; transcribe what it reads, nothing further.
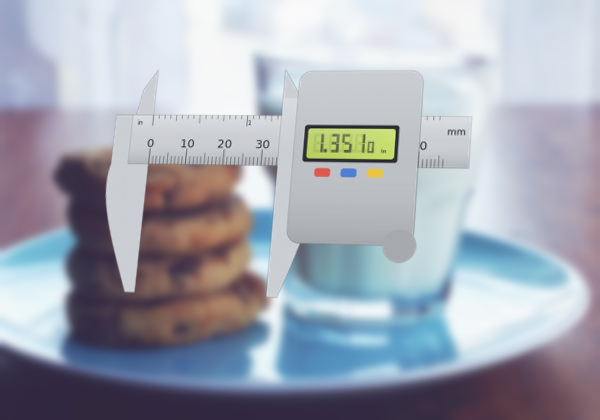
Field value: 1.3510 in
